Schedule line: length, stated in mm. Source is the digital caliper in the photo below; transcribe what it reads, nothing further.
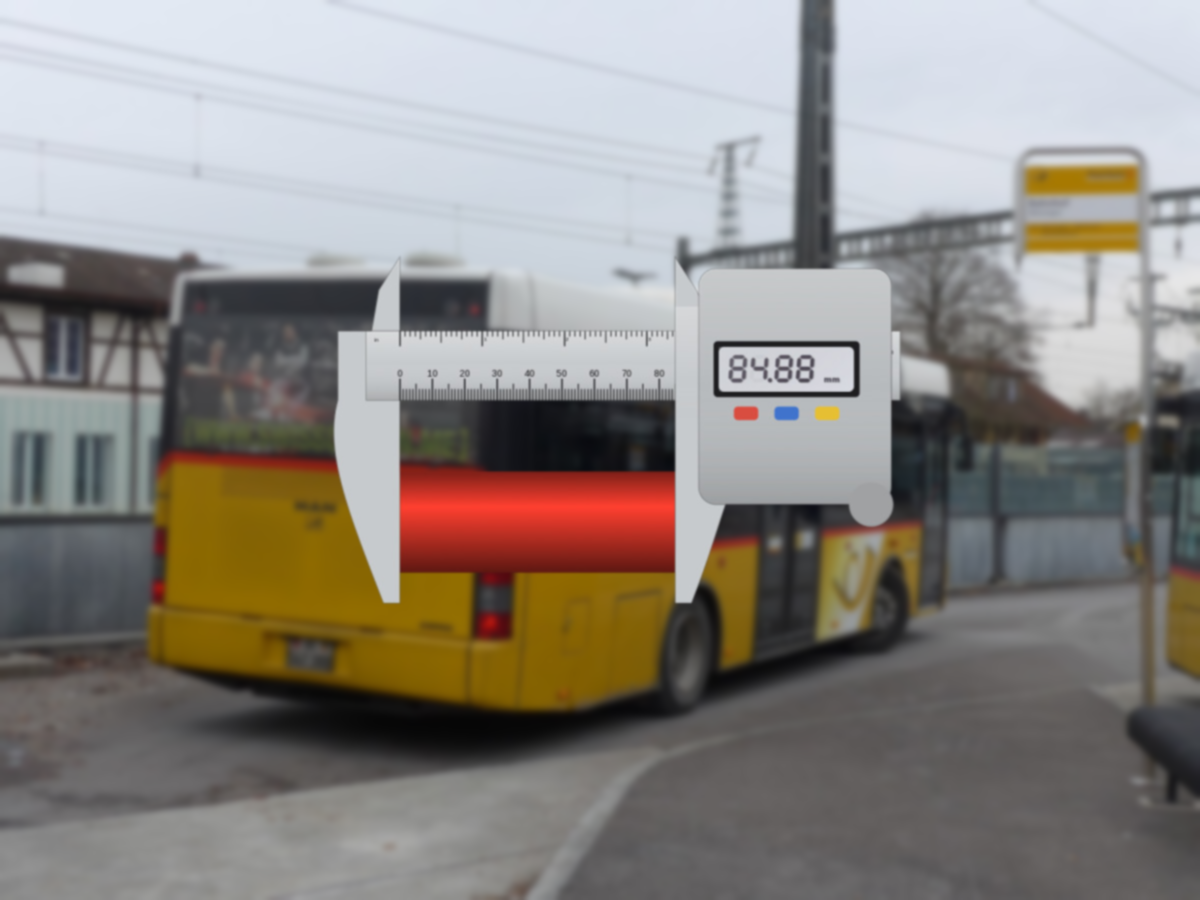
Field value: 84.88 mm
